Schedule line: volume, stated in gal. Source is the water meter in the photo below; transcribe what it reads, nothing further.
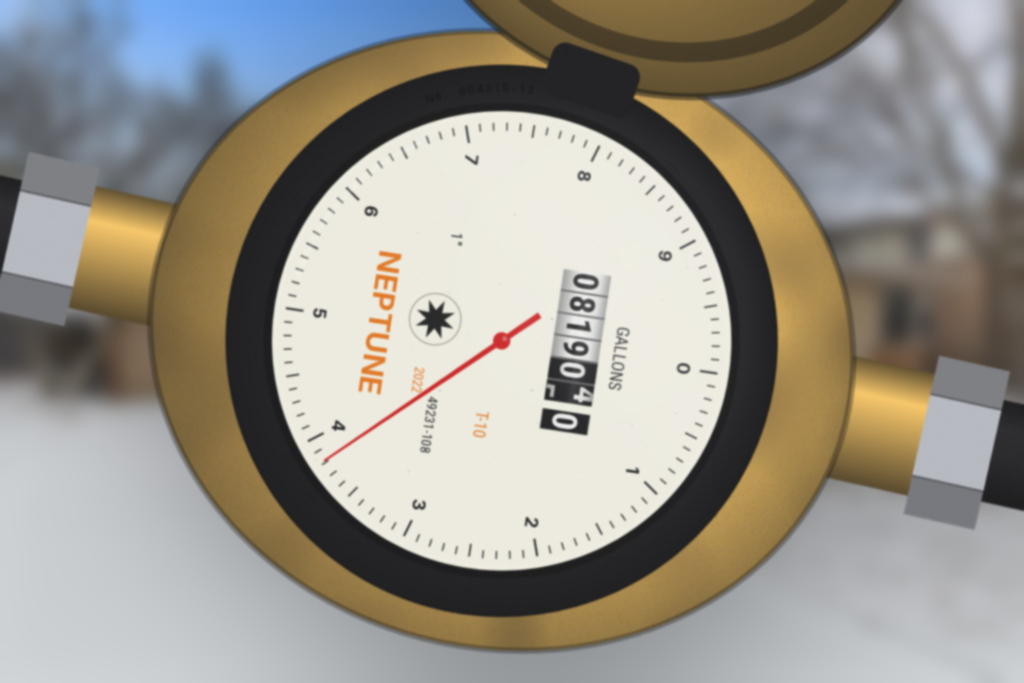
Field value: 819043.8 gal
